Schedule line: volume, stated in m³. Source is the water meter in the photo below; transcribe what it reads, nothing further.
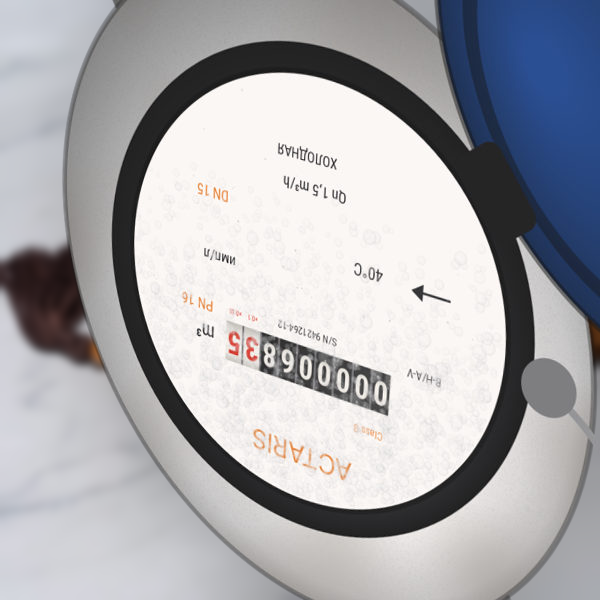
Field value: 68.35 m³
